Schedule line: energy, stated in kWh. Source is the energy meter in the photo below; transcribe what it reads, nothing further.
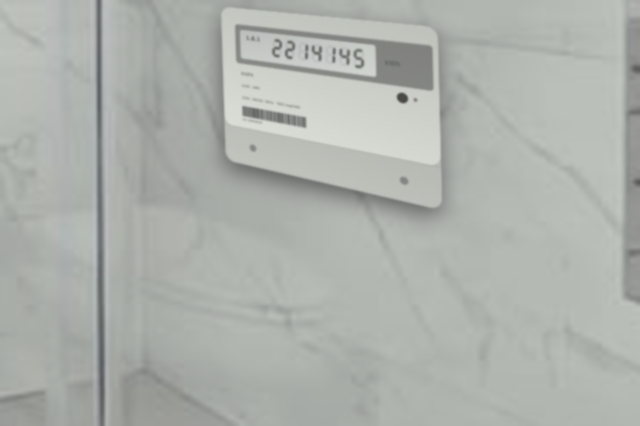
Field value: 2214145 kWh
